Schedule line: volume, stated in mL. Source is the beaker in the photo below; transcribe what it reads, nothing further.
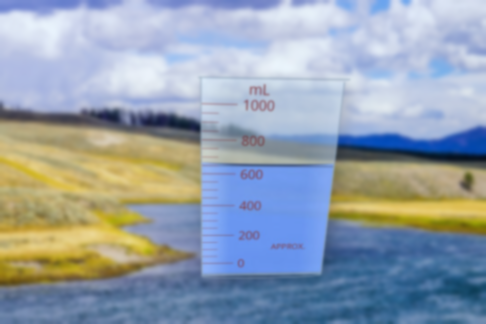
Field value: 650 mL
